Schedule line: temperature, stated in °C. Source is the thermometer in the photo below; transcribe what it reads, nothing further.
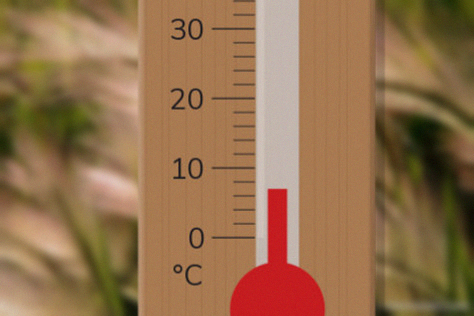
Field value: 7 °C
